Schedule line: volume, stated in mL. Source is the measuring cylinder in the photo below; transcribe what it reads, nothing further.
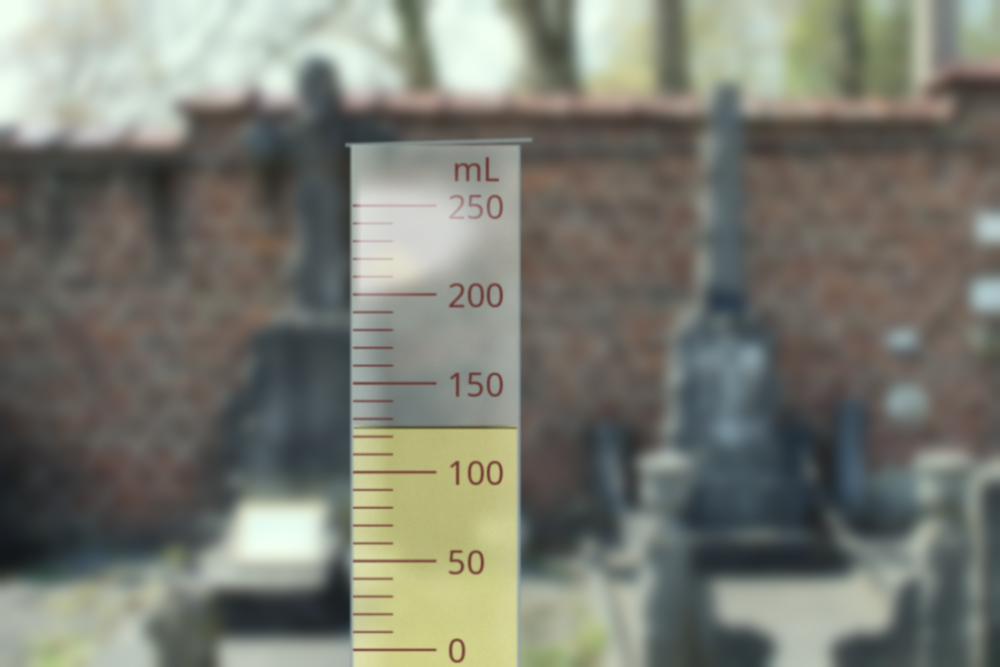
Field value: 125 mL
